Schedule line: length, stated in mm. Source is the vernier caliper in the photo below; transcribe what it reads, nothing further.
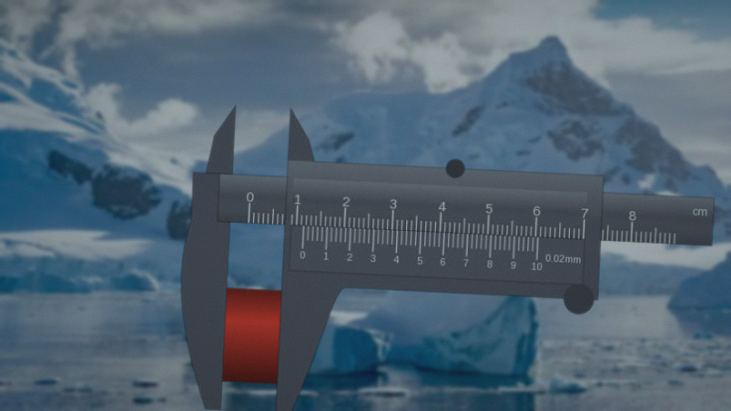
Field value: 11.5 mm
